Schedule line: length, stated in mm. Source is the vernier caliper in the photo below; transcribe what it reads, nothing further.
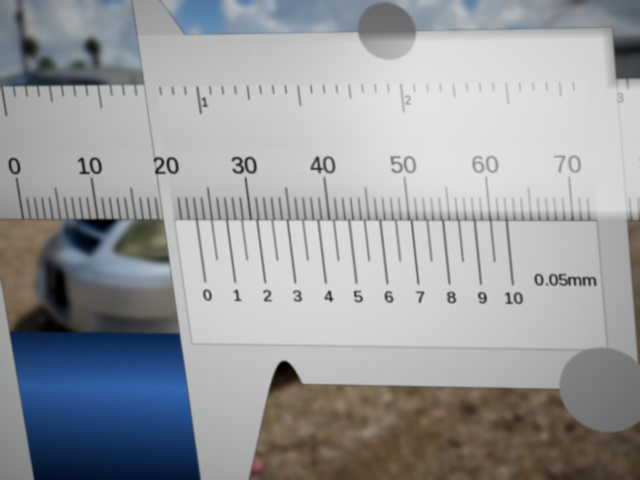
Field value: 23.0 mm
